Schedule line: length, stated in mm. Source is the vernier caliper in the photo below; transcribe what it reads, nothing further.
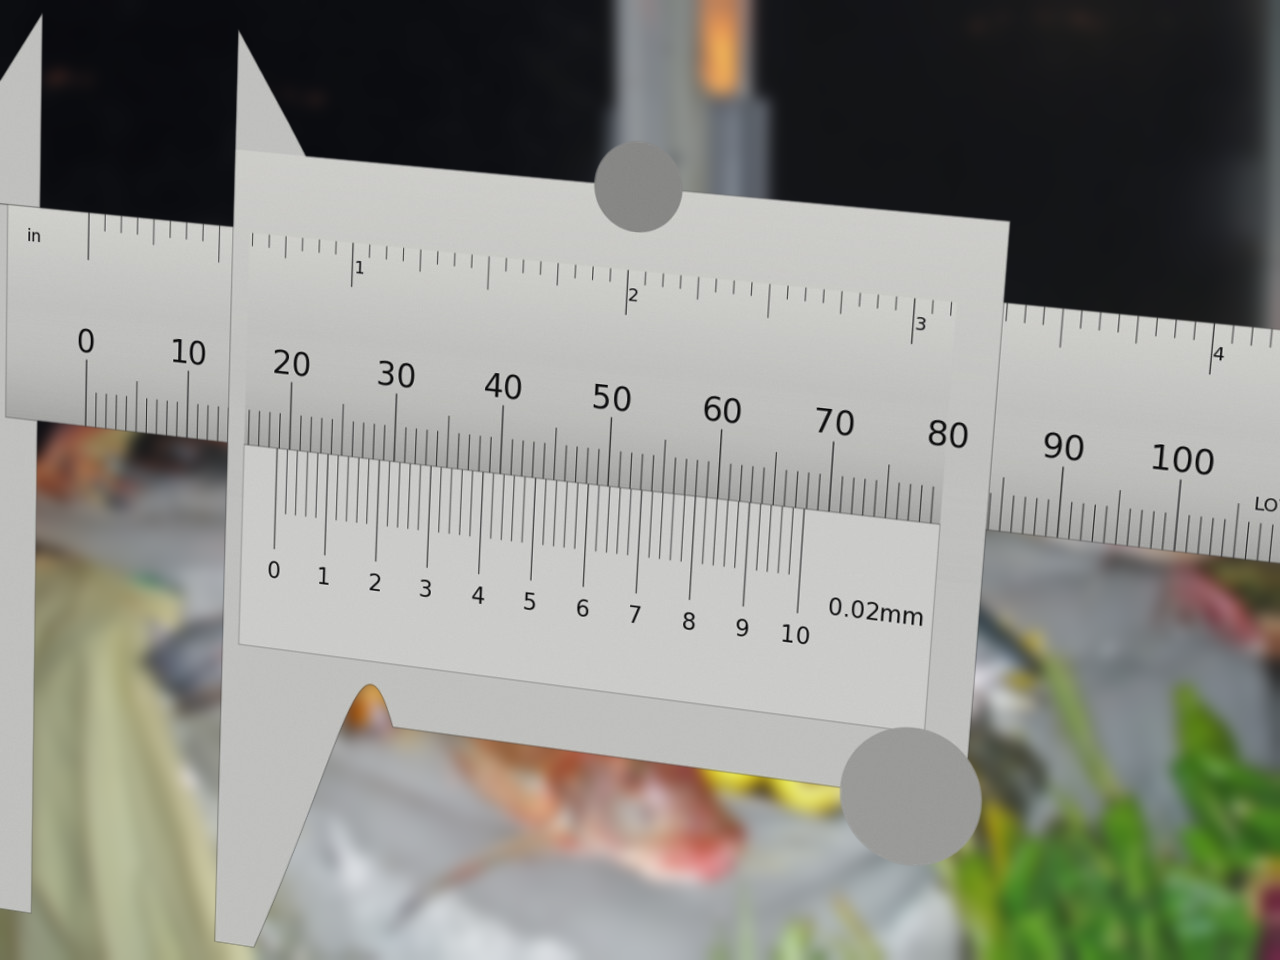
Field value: 18.8 mm
